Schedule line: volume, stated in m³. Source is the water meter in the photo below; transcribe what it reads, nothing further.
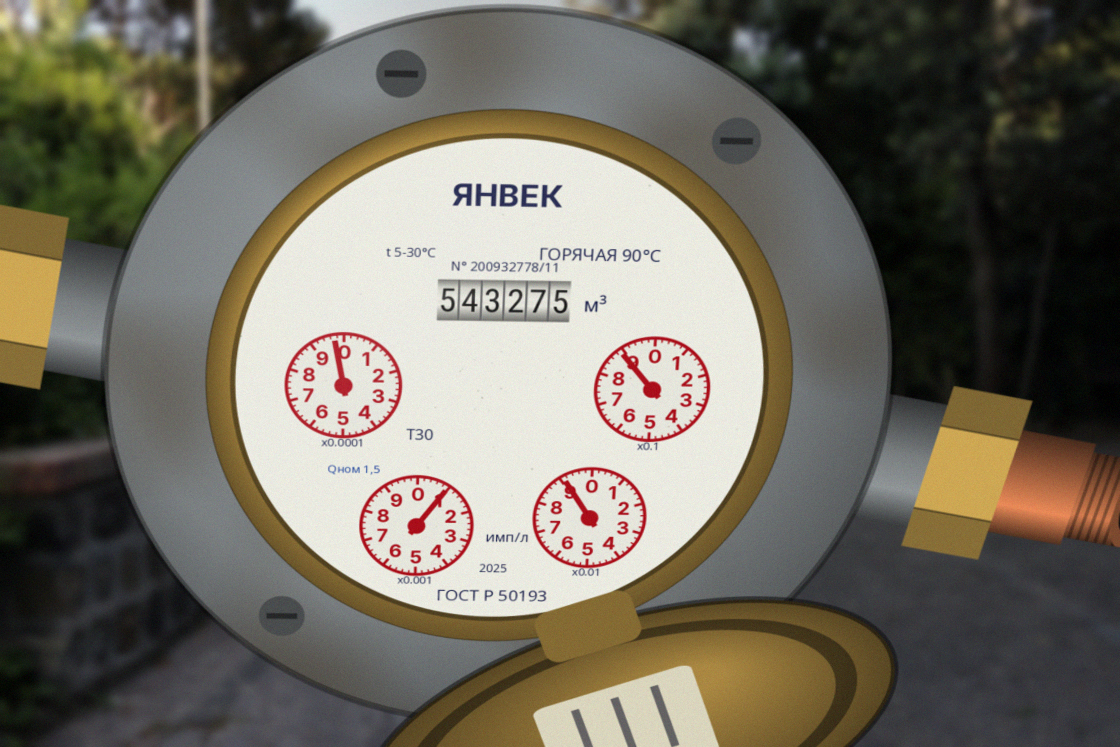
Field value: 543275.8909 m³
